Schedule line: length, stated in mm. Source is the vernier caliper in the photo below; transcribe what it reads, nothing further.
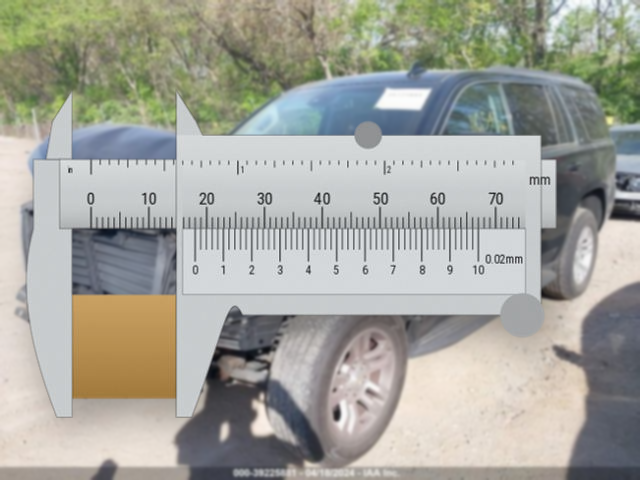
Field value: 18.0 mm
